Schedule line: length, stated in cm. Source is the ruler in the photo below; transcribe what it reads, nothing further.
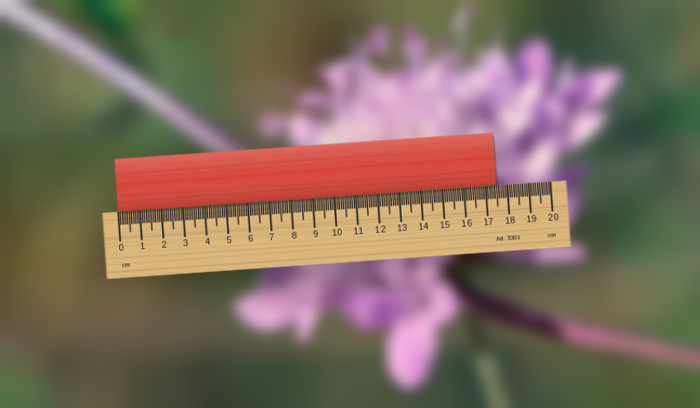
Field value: 17.5 cm
